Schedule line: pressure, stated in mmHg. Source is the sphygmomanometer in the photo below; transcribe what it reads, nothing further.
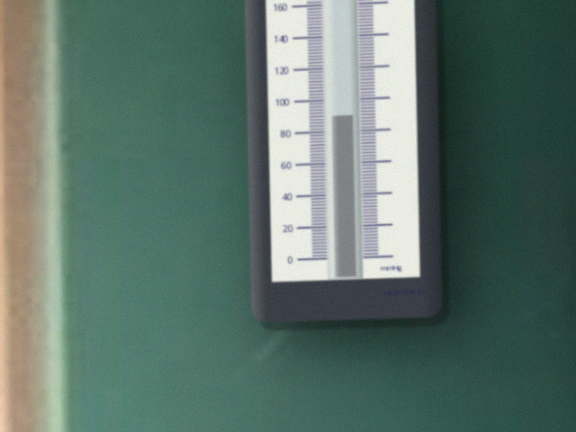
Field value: 90 mmHg
